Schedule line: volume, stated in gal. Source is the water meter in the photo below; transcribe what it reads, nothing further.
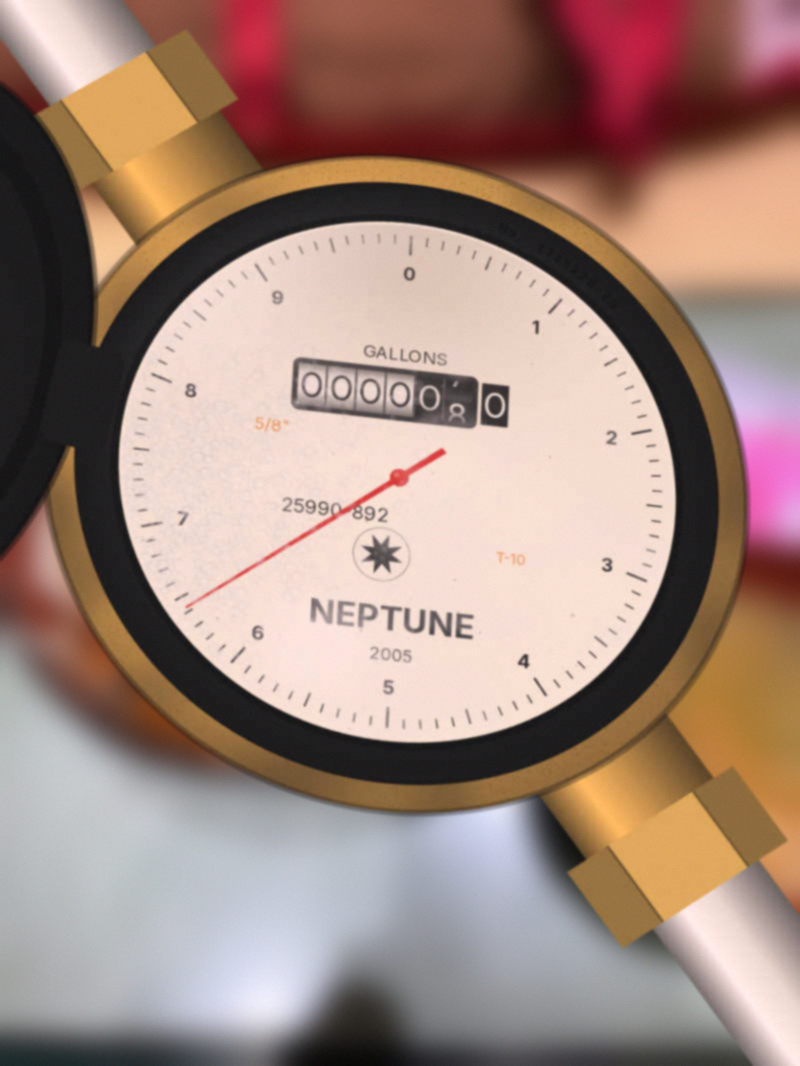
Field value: 76.4 gal
